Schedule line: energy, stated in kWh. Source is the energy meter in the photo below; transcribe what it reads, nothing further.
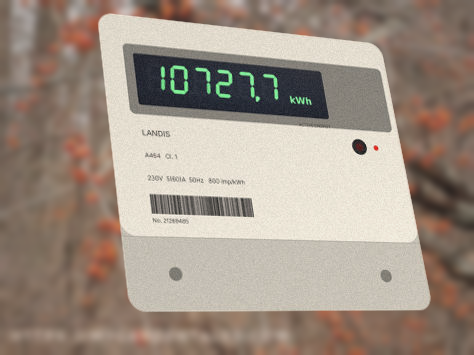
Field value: 10727.7 kWh
